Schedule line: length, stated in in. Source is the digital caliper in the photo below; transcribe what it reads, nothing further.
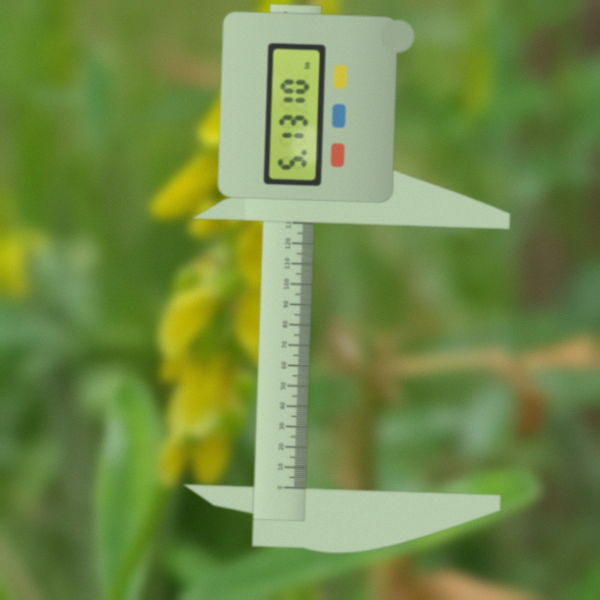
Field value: 5.1310 in
